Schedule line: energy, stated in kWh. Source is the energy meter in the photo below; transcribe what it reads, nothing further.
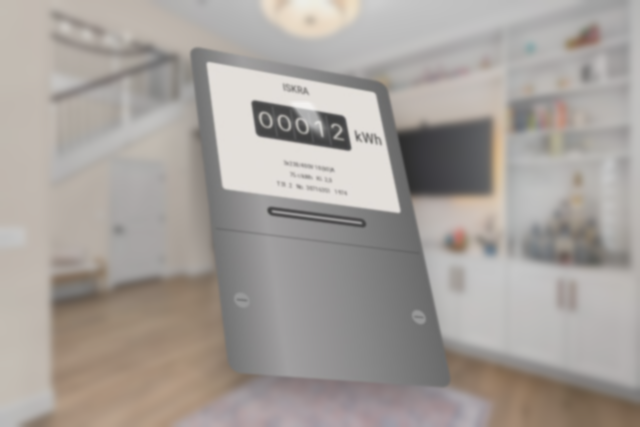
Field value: 12 kWh
